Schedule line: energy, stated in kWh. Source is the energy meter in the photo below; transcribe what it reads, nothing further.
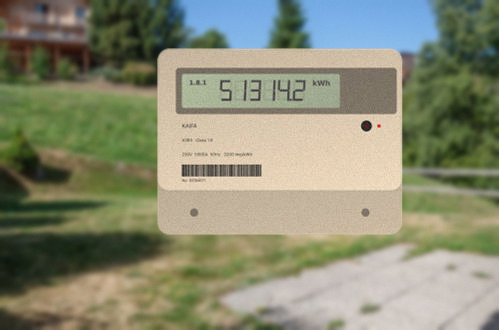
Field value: 51314.2 kWh
